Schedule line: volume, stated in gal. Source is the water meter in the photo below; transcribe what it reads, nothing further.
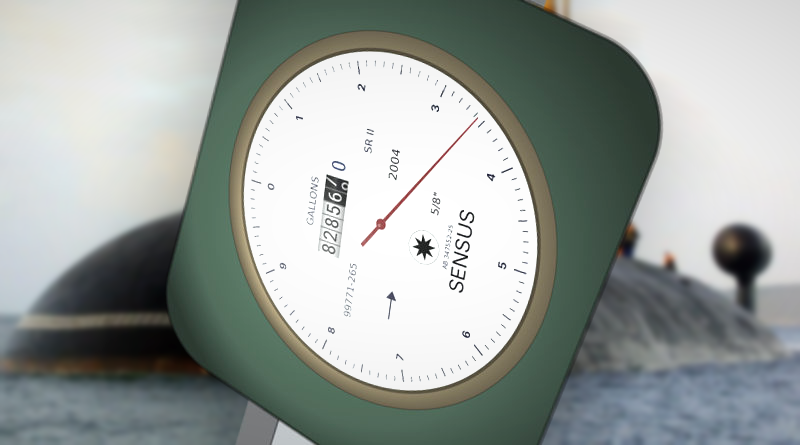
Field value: 8285673.4 gal
